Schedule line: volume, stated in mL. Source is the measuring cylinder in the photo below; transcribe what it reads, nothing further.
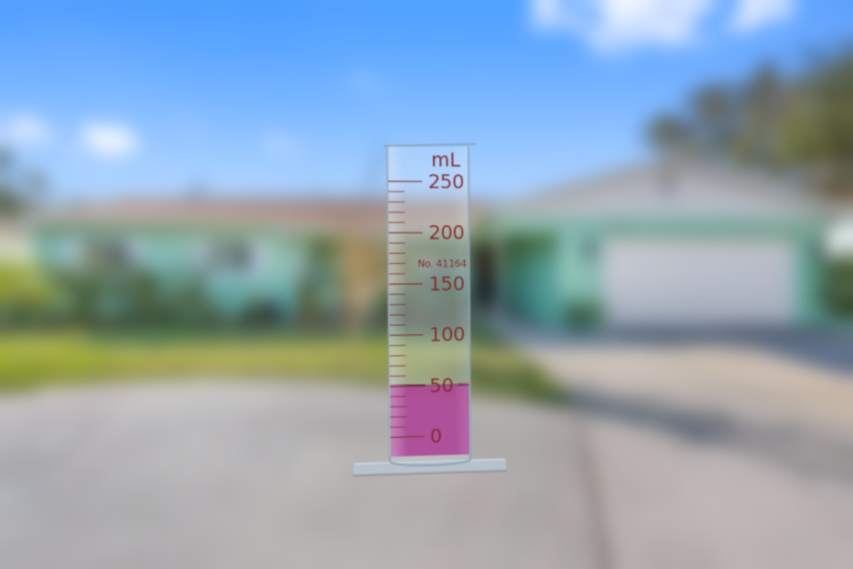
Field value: 50 mL
